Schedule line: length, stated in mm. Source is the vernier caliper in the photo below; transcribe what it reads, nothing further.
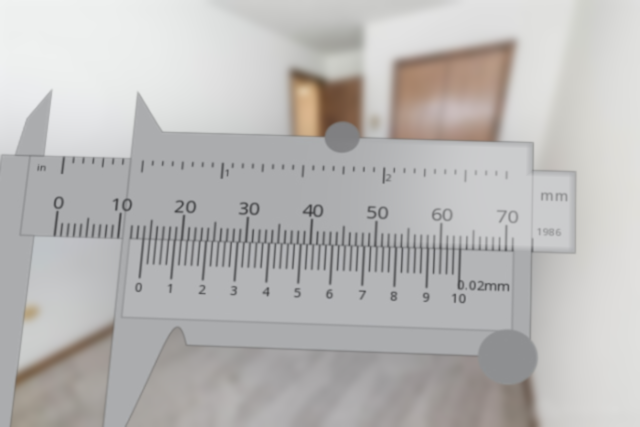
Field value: 14.0 mm
